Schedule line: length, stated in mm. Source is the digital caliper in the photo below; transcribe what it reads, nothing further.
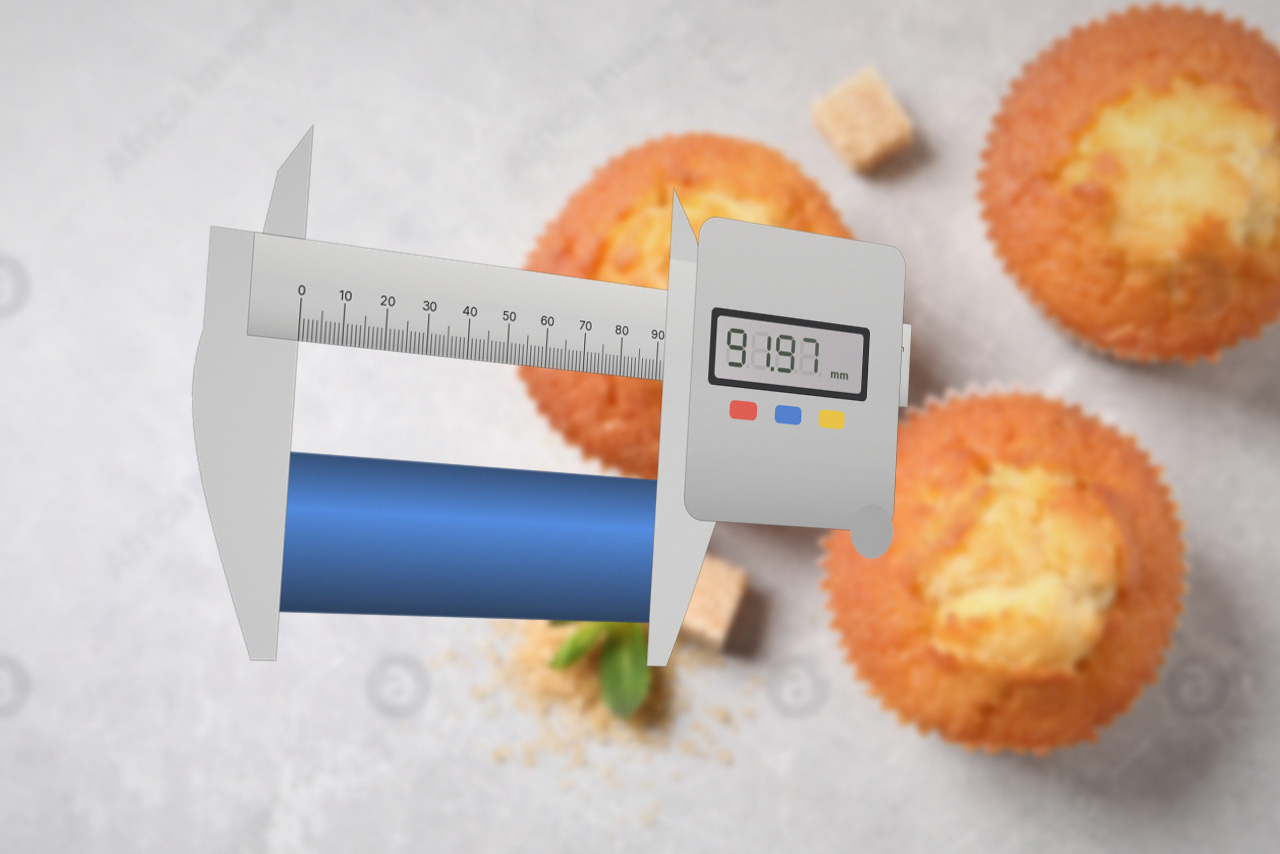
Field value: 91.97 mm
